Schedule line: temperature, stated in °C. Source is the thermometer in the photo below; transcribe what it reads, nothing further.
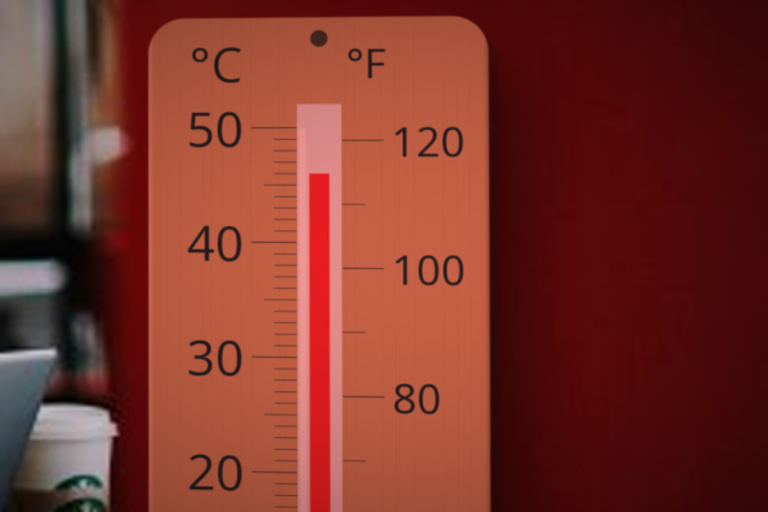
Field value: 46 °C
